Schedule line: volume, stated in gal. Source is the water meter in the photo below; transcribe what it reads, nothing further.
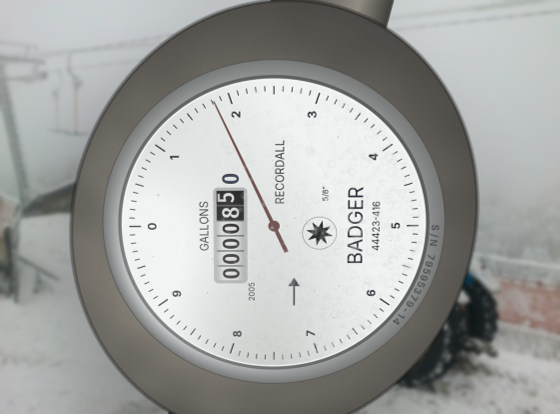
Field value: 851.8 gal
